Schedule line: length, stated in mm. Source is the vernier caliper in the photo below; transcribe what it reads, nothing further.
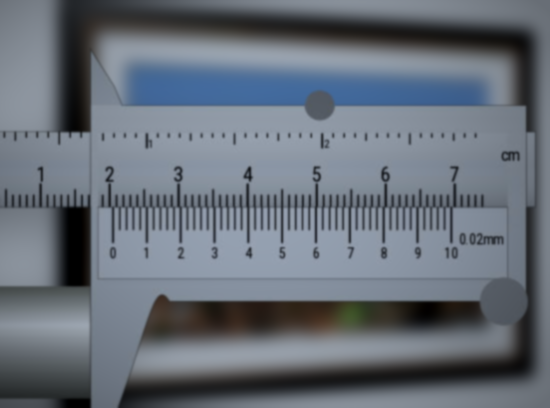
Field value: 20.5 mm
